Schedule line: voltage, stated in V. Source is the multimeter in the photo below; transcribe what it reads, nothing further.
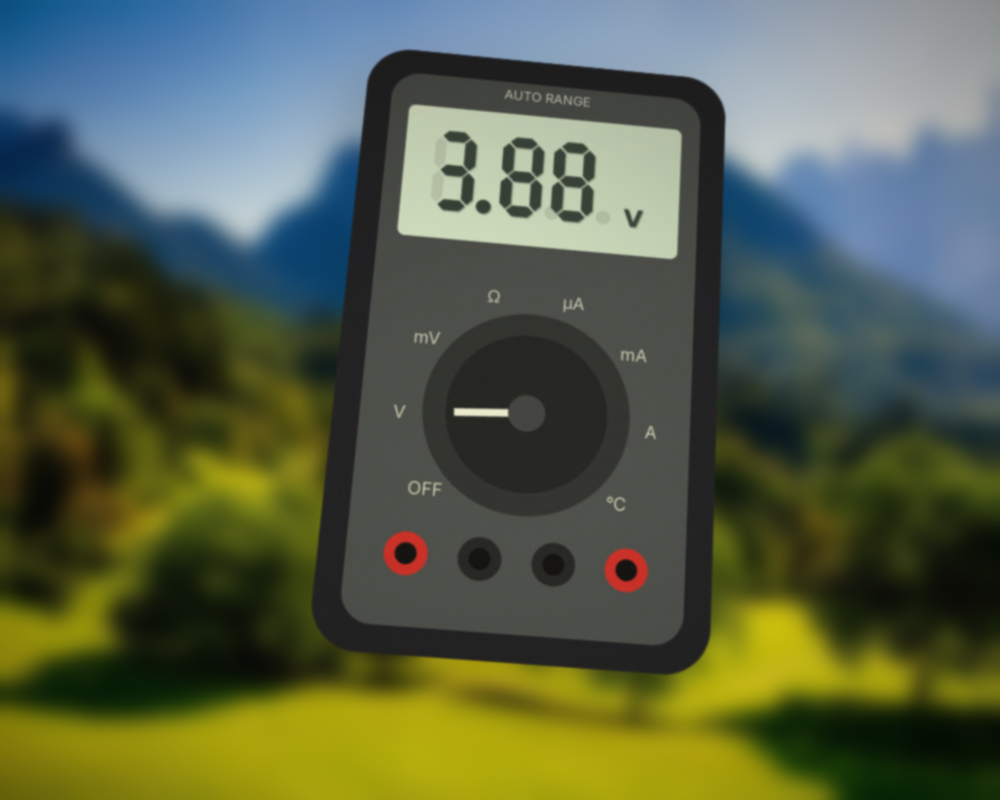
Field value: 3.88 V
